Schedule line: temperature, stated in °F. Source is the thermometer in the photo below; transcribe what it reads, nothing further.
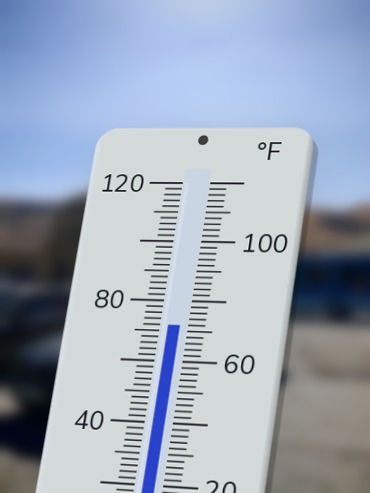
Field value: 72 °F
